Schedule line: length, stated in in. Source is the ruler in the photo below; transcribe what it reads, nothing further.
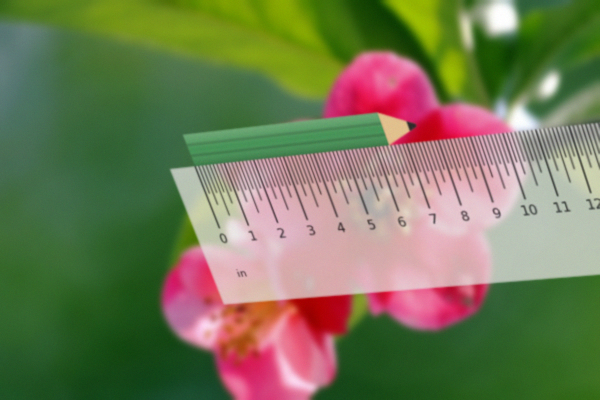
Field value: 7.5 in
